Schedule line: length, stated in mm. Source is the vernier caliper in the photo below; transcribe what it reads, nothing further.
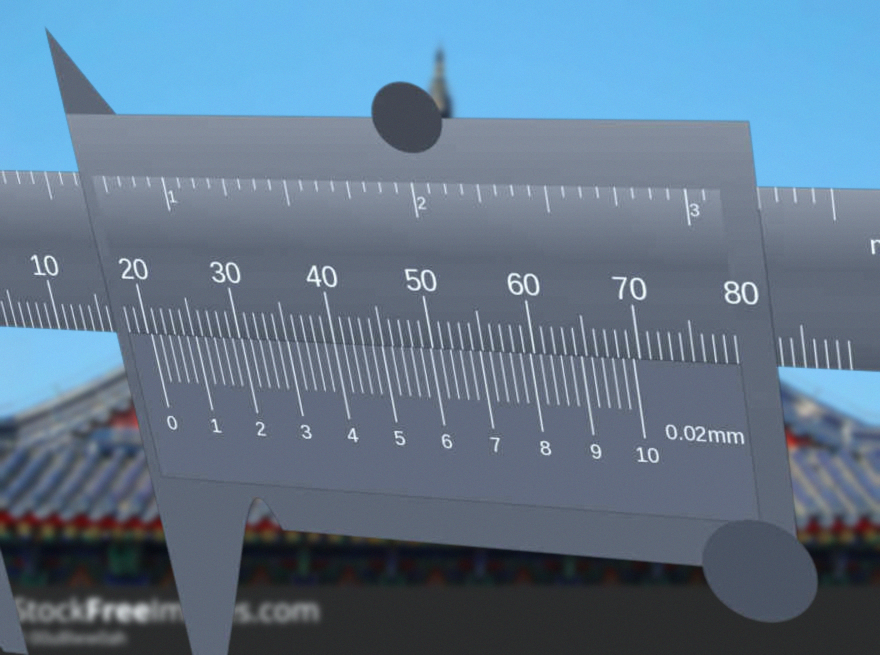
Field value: 20.4 mm
